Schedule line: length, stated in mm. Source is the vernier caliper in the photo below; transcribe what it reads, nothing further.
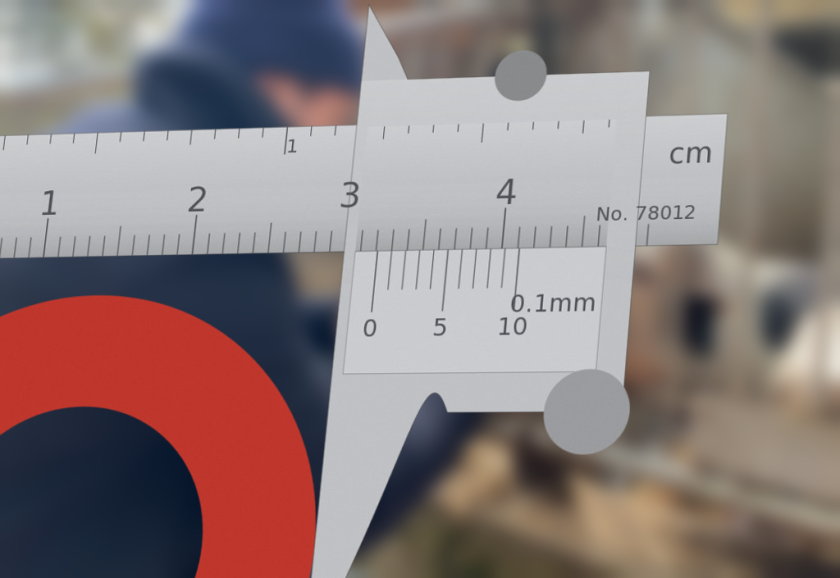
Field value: 32.1 mm
